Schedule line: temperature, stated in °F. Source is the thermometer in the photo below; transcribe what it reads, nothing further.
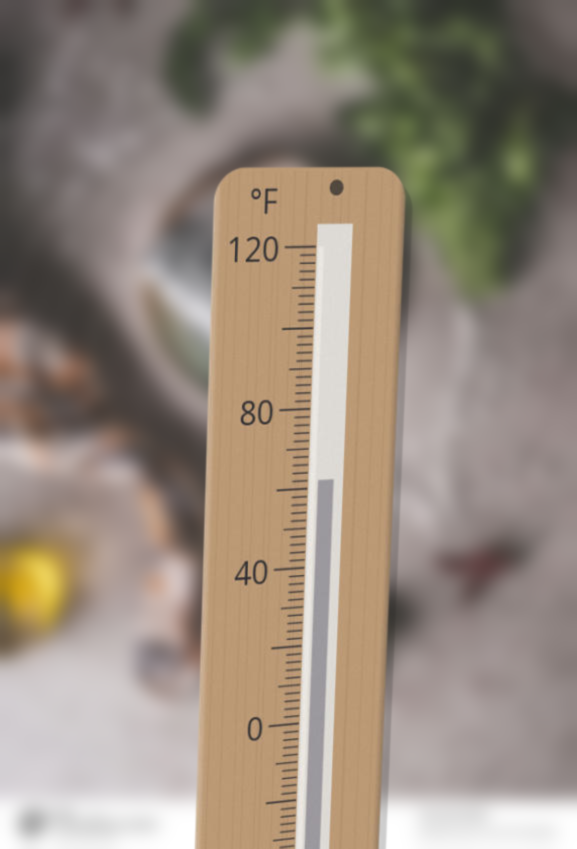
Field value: 62 °F
